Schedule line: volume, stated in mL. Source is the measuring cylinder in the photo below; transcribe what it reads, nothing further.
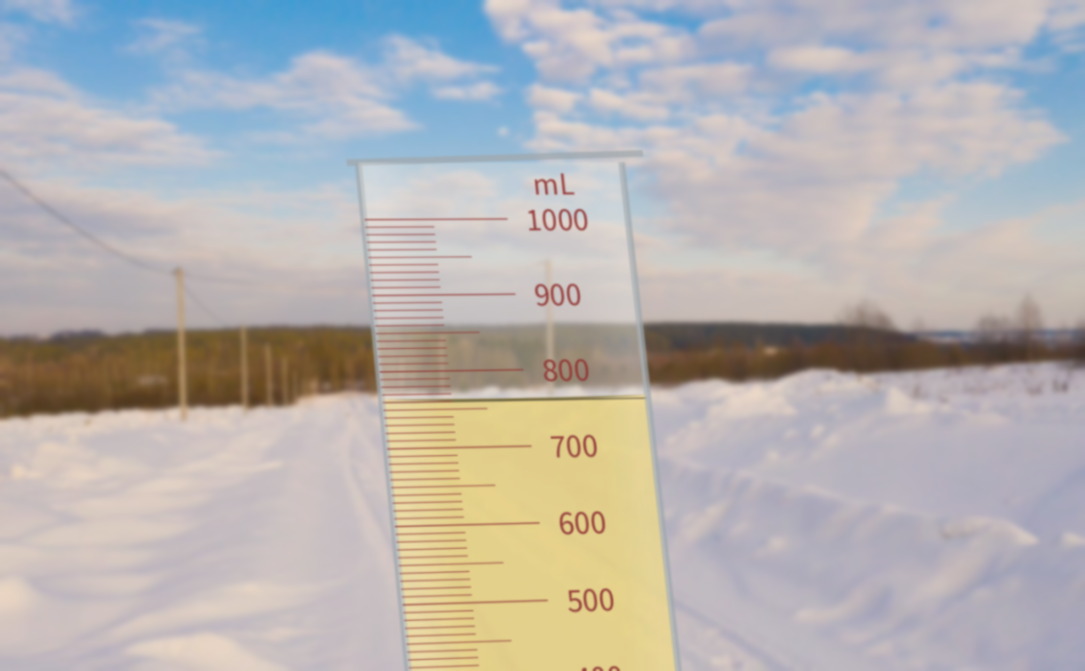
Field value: 760 mL
